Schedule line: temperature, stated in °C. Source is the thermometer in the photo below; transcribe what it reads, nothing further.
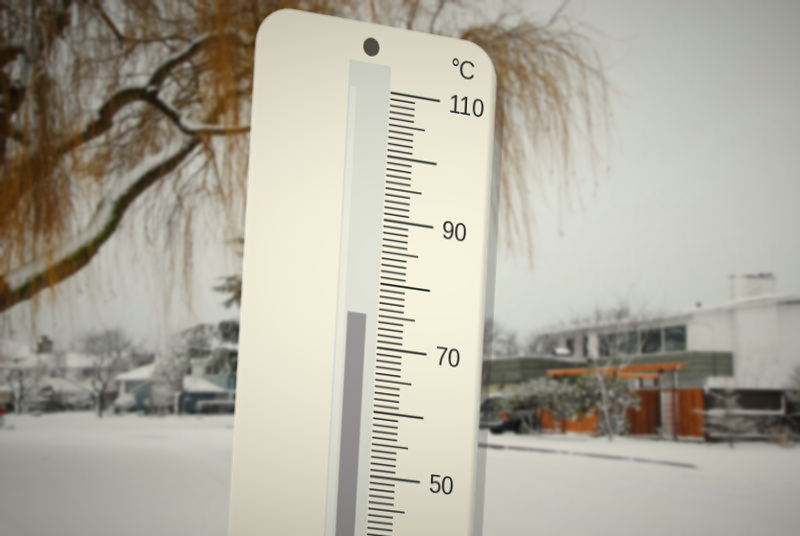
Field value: 75 °C
